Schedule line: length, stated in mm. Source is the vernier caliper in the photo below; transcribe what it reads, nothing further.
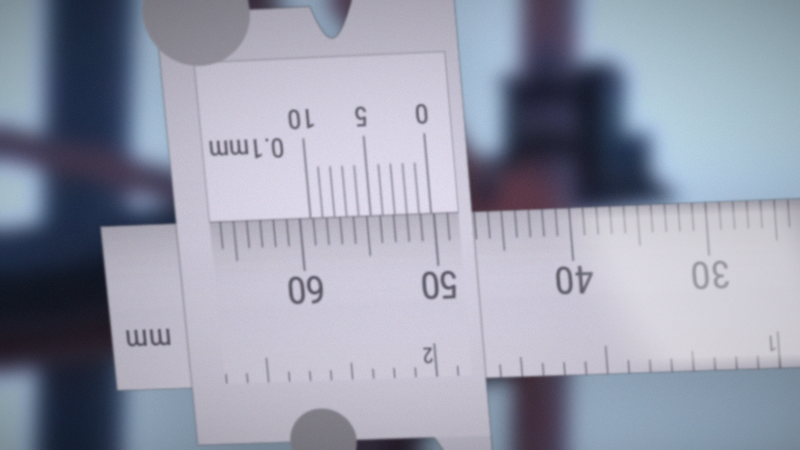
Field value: 50.2 mm
